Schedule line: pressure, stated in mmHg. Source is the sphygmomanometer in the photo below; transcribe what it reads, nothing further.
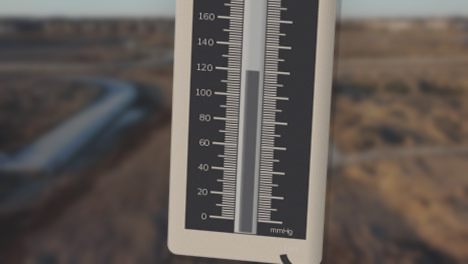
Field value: 120 mmHg
